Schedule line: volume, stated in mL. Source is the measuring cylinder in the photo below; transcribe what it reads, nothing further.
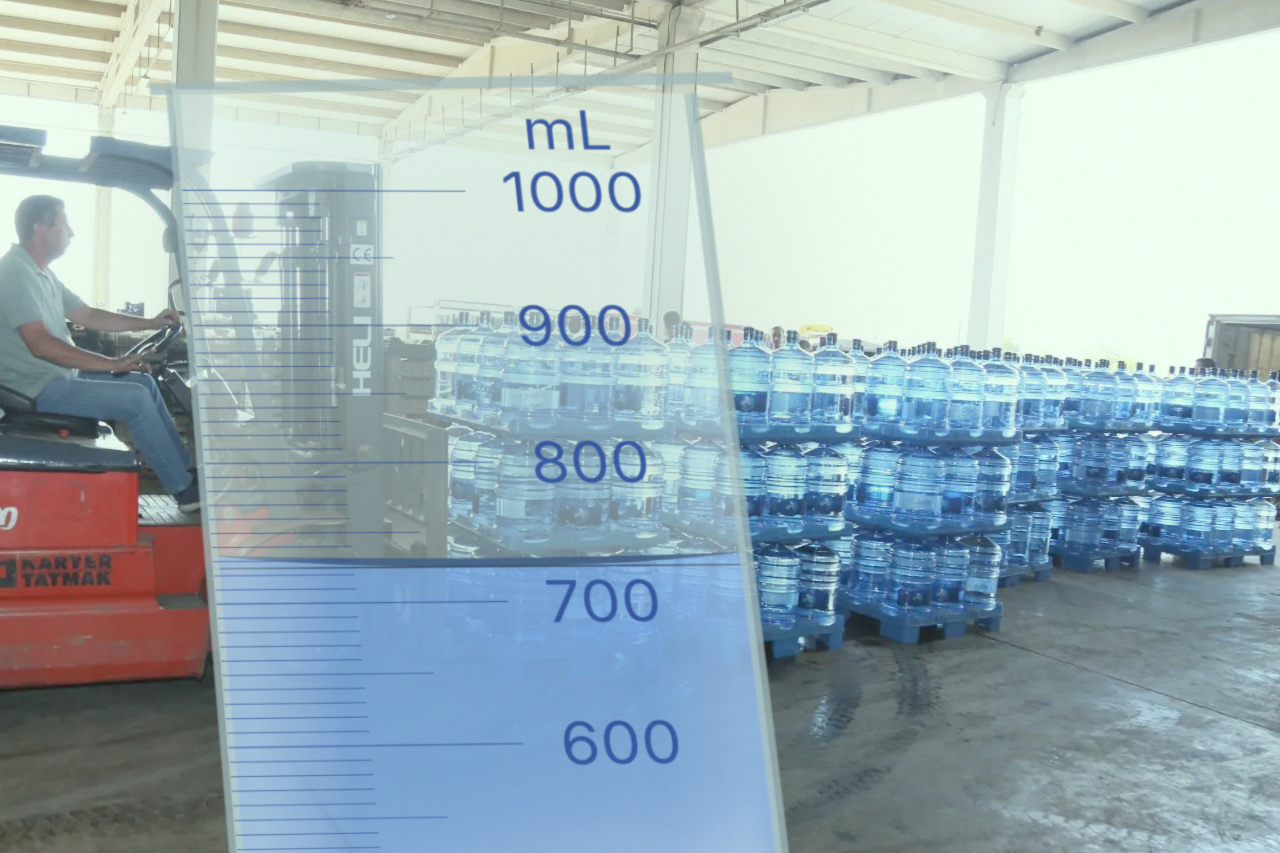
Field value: 725 mL
